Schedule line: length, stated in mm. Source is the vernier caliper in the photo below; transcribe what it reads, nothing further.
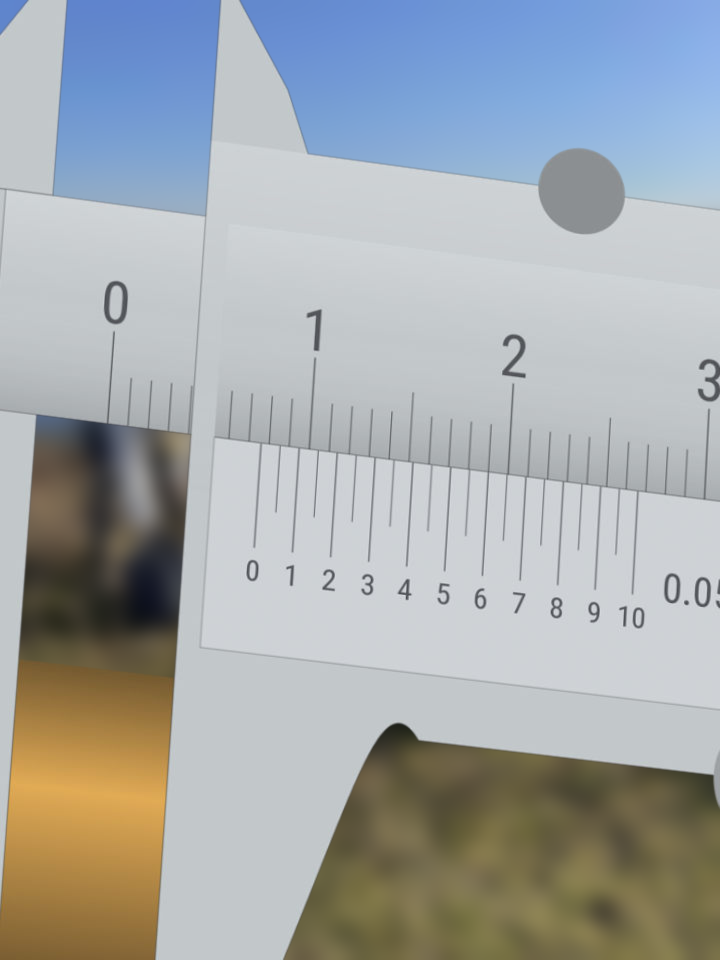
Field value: 7.6 mm
